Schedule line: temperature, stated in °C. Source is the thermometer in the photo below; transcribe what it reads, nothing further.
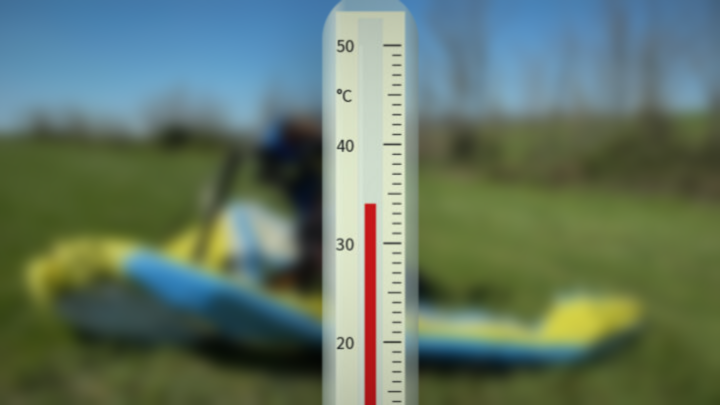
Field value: 34 °C
